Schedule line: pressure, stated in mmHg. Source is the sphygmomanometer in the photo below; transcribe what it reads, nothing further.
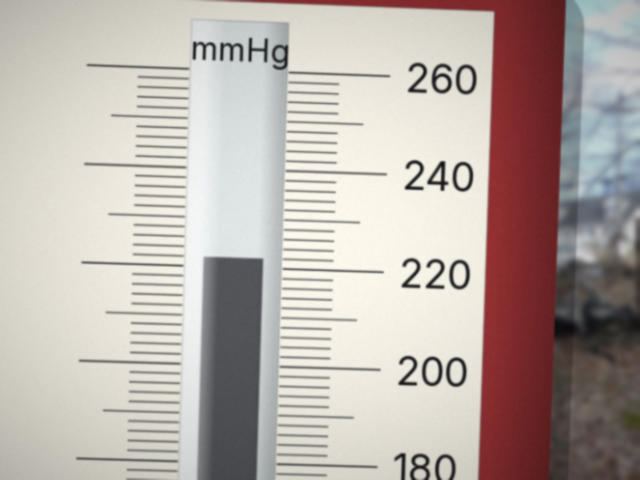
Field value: 222 mmHg
